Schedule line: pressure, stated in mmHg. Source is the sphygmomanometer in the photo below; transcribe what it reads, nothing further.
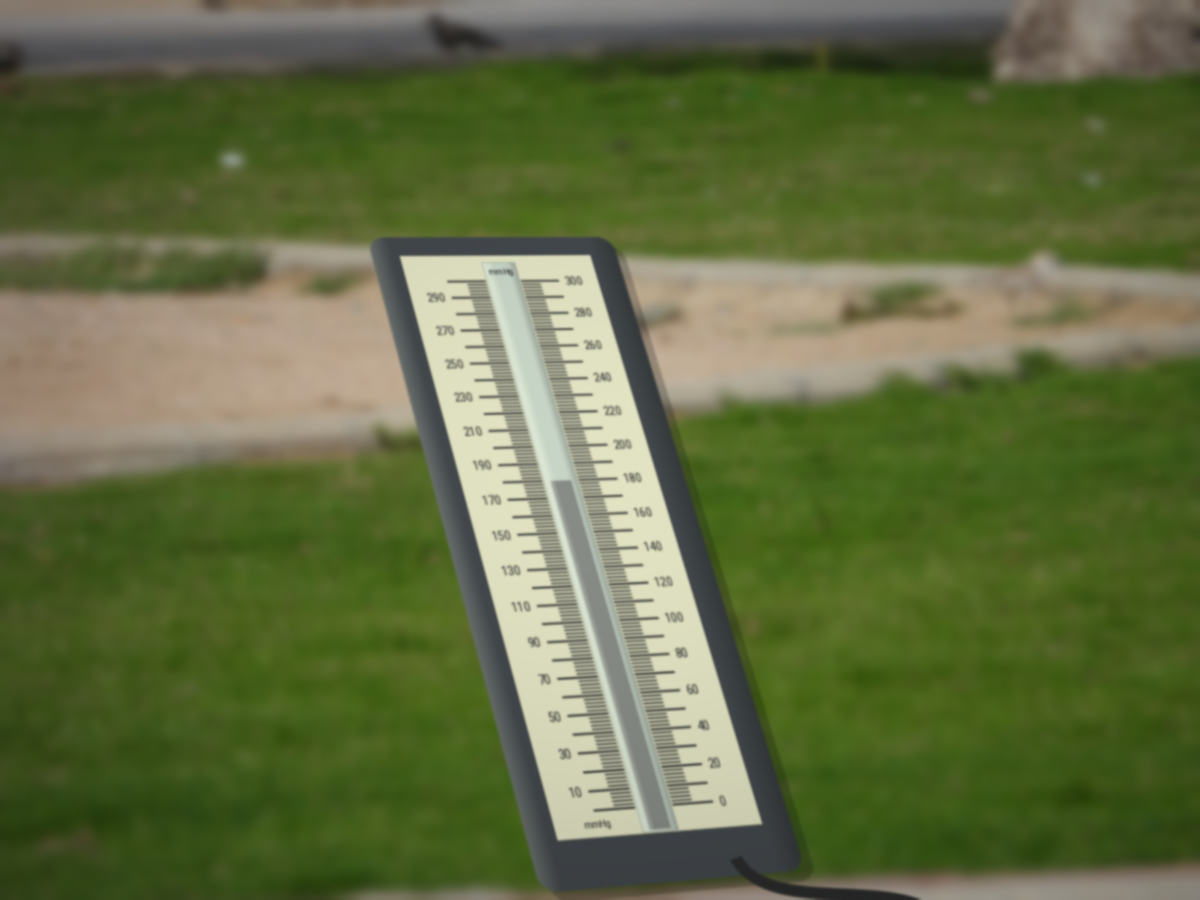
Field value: 180 mmHg
